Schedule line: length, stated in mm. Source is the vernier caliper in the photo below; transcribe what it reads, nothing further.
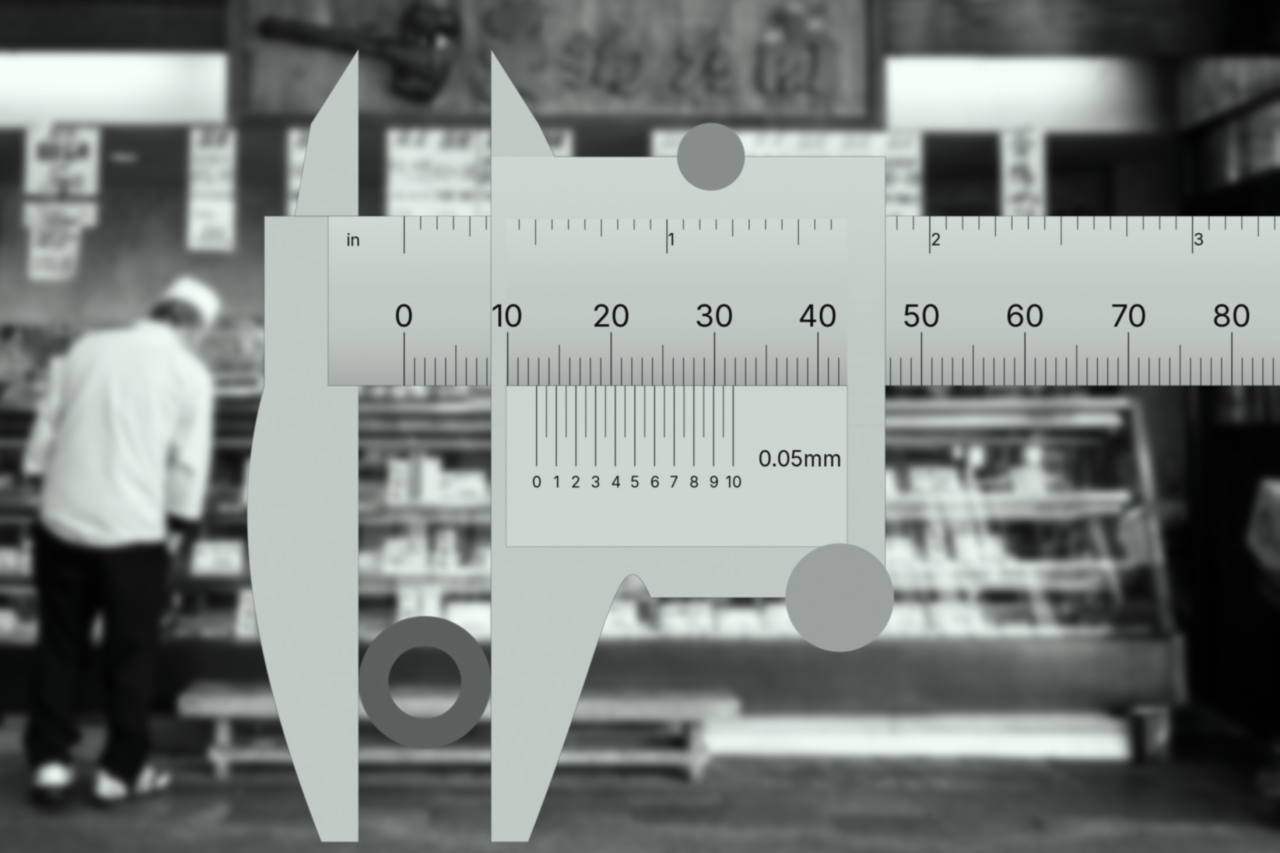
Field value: 12.8 mm
